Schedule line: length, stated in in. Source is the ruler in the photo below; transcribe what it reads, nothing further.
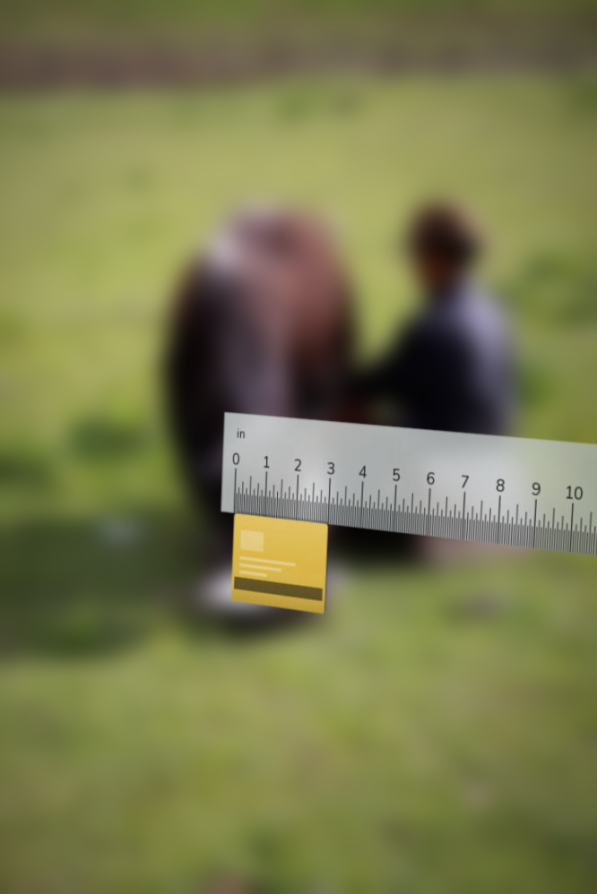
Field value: 3 in
